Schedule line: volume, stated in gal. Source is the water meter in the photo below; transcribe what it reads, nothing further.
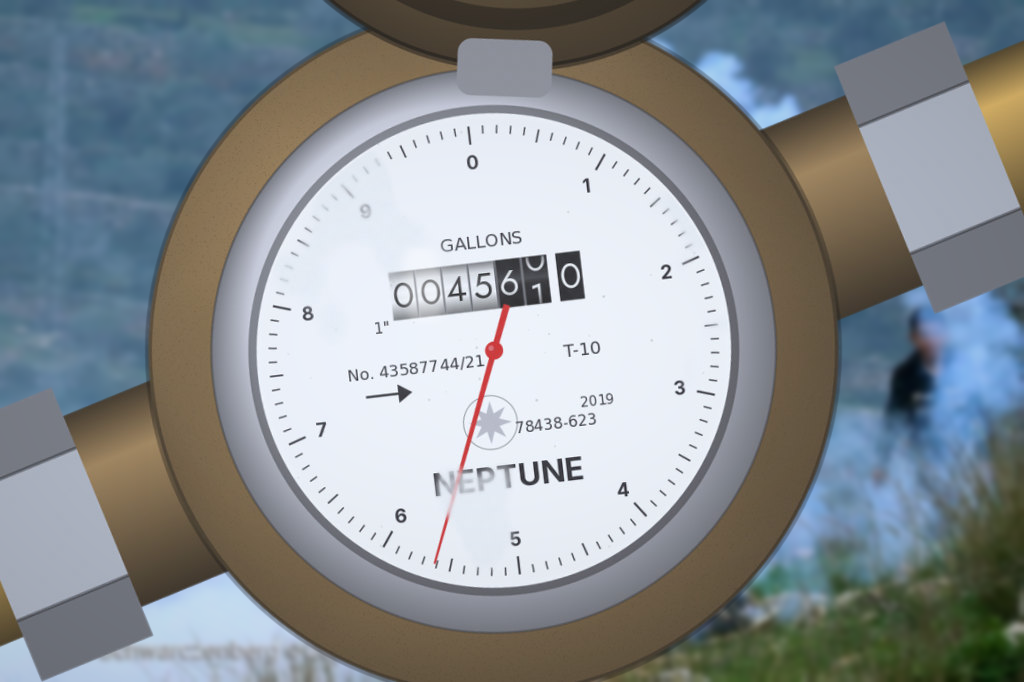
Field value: 45605.6 gal
